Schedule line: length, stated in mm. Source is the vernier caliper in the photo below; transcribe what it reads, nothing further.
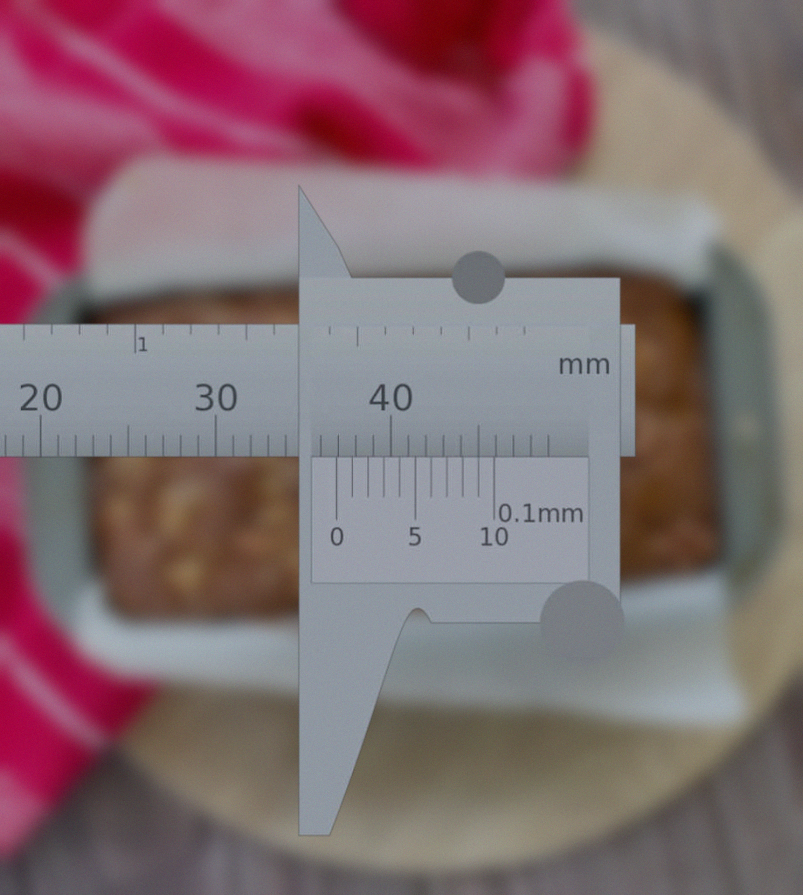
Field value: 36.9 mm
